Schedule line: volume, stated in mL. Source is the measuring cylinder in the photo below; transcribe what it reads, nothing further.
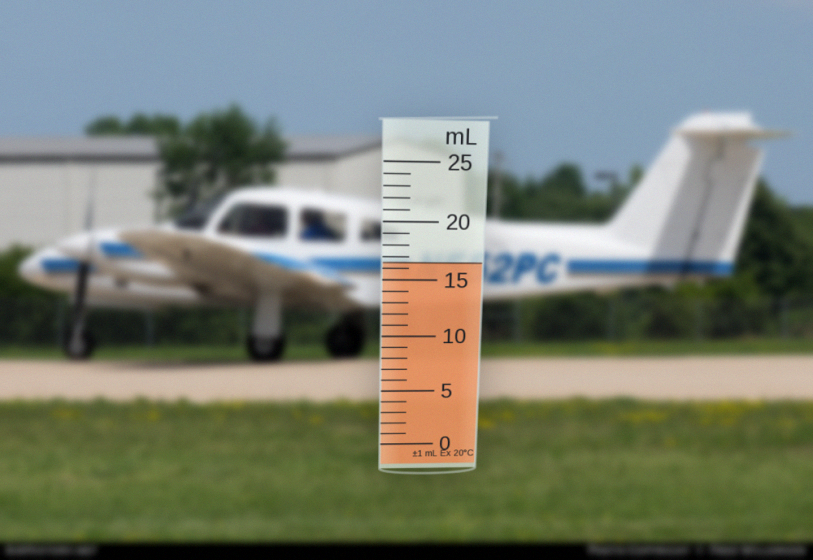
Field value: 16.5 mL
